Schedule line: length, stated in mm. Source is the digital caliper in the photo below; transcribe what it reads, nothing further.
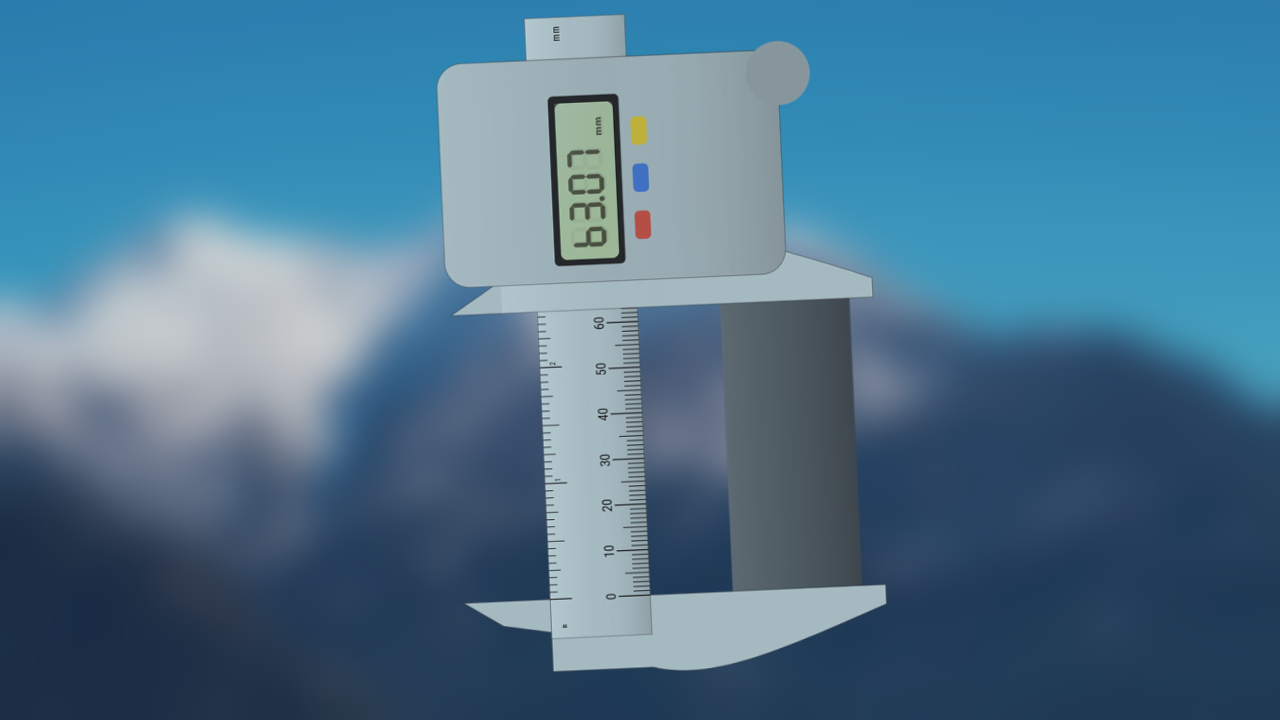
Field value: 63.07 mm
